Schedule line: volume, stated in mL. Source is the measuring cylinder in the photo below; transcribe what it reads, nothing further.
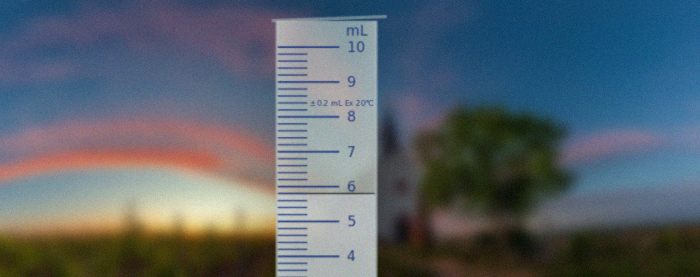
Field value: 5.8 mL
